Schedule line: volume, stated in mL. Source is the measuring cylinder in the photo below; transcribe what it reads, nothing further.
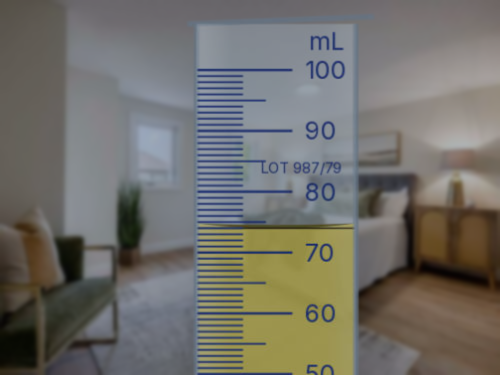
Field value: 74 mL
